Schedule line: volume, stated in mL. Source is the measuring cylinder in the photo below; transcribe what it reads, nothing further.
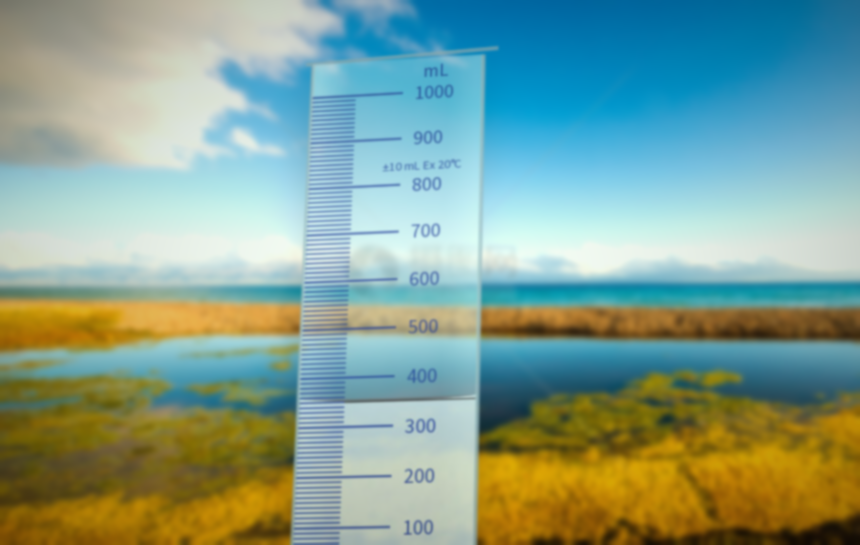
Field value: 350 mL
